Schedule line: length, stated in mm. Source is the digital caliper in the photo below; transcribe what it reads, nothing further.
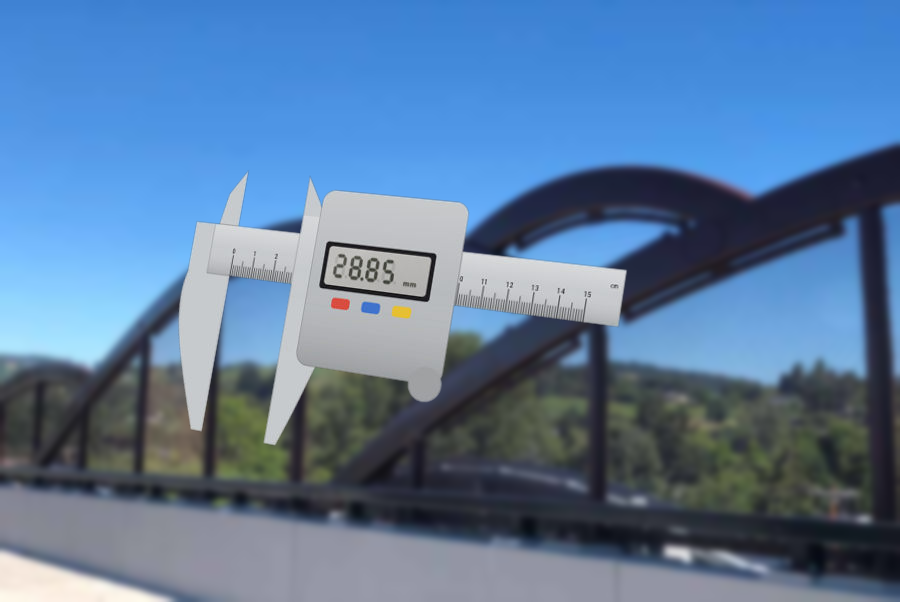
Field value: 28.85 mm
